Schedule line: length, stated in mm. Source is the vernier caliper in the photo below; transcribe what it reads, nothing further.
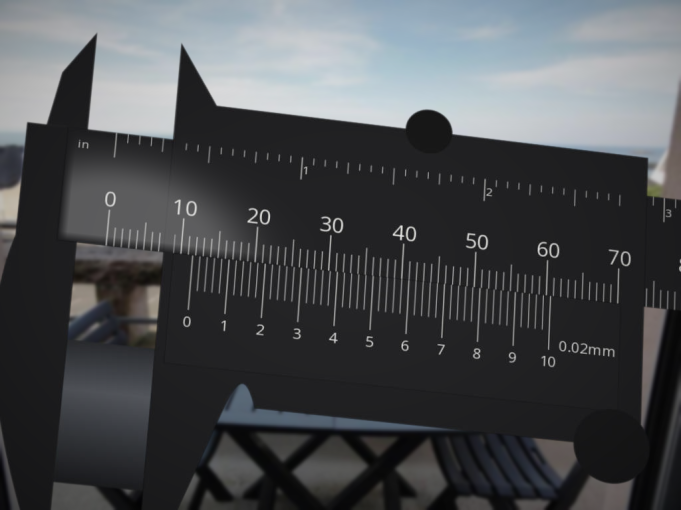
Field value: 11.6 mm
